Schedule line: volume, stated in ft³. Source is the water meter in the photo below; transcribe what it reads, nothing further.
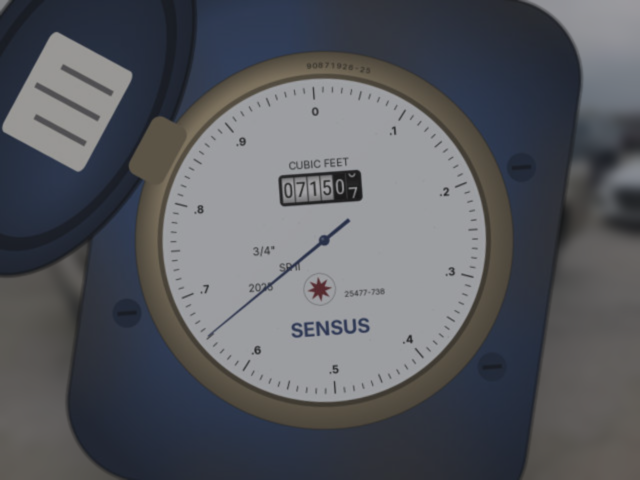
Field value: 71506.65 ft³
